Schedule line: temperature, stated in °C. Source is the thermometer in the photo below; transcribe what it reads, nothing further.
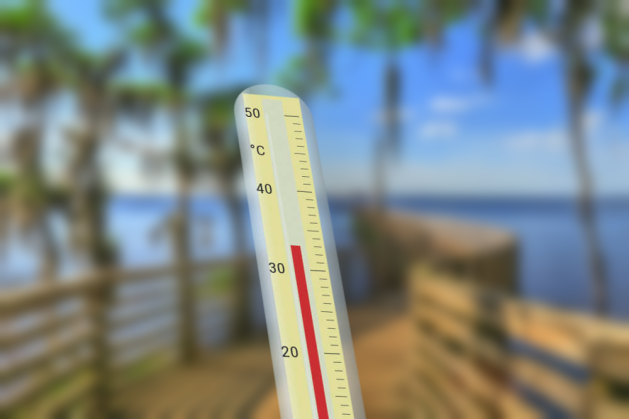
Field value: 33 °C
